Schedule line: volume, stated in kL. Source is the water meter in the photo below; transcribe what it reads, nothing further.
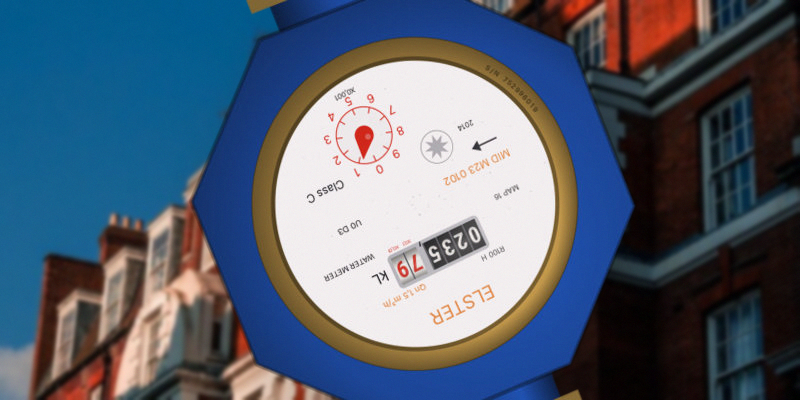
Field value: 235.790 kL
